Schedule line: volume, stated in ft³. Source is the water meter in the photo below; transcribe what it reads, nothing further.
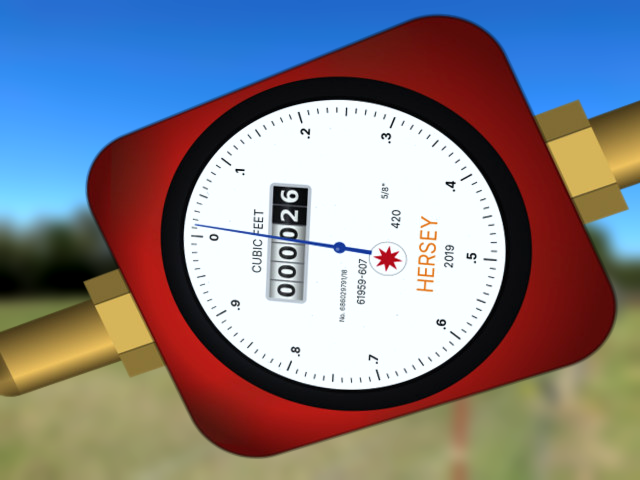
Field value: 26.01 ft³
